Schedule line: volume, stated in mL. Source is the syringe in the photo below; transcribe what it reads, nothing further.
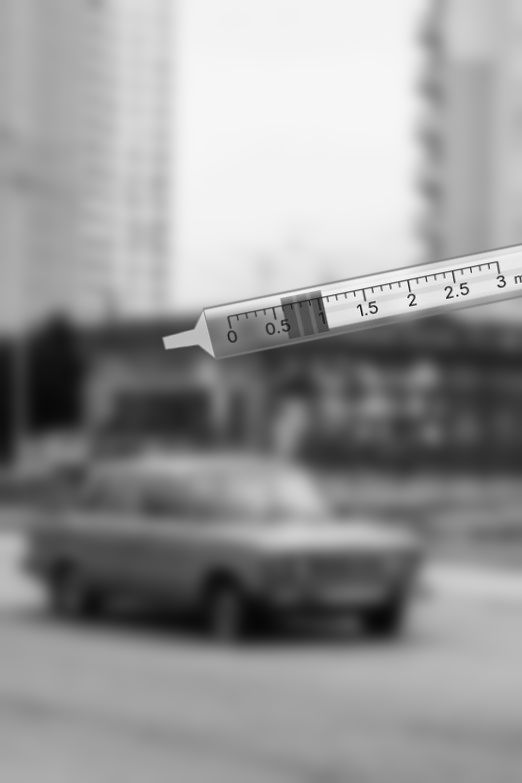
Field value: 0.6 mL
